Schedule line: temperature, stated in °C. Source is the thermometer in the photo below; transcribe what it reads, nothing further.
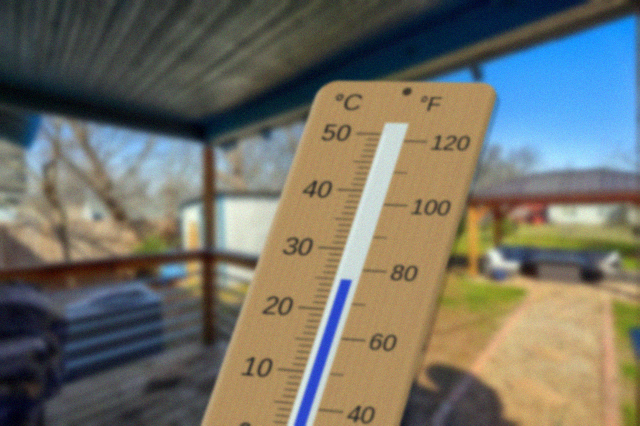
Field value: 25 °C
